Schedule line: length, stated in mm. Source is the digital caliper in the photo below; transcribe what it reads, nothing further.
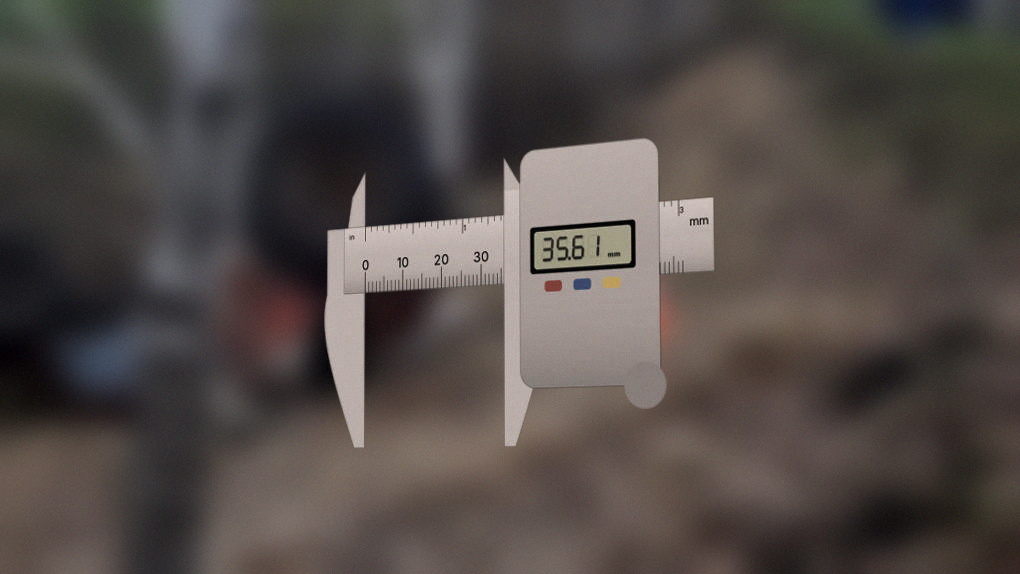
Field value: 35.61 mm
